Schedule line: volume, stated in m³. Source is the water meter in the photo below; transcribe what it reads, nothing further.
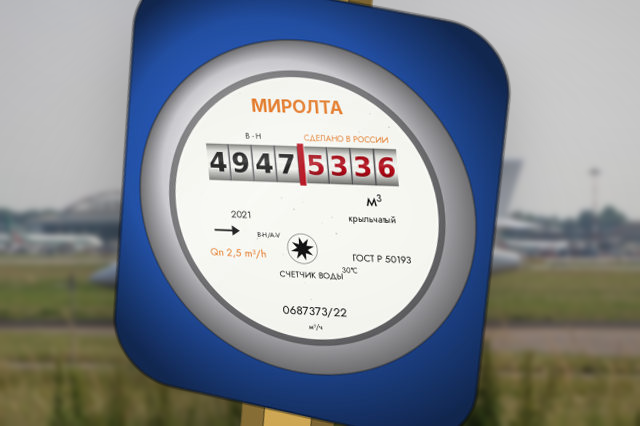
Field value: 4947.5336 m³
